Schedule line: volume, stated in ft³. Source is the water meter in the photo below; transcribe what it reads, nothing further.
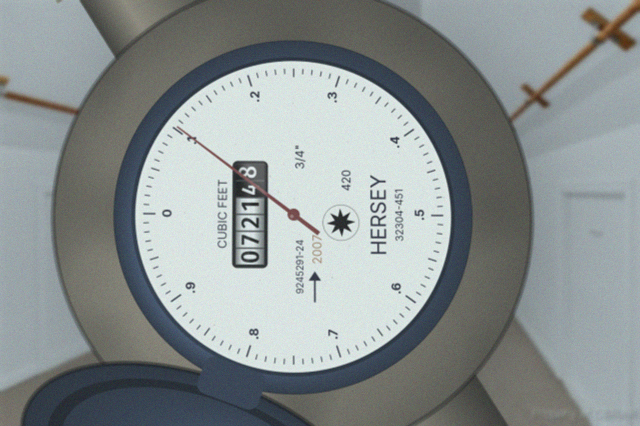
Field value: 72148.10 ft³
